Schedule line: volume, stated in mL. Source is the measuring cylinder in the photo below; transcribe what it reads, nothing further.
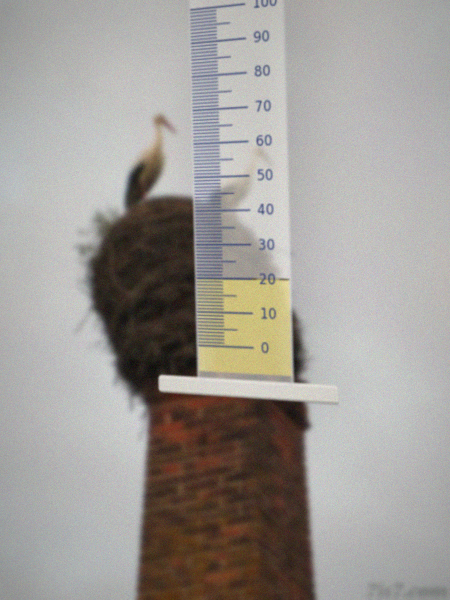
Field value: 20 mL
